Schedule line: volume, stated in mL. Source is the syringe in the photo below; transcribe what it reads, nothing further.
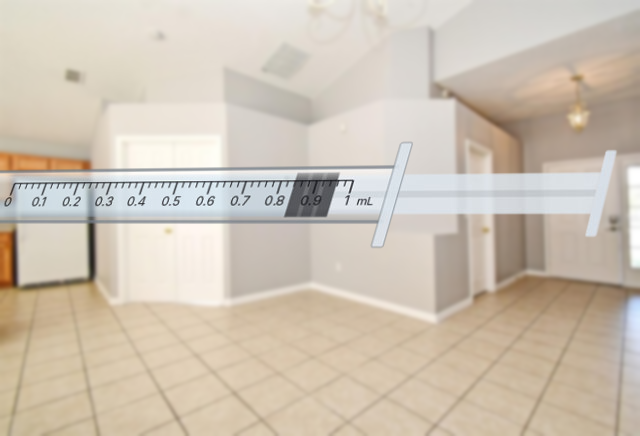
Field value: 0.84 mL
